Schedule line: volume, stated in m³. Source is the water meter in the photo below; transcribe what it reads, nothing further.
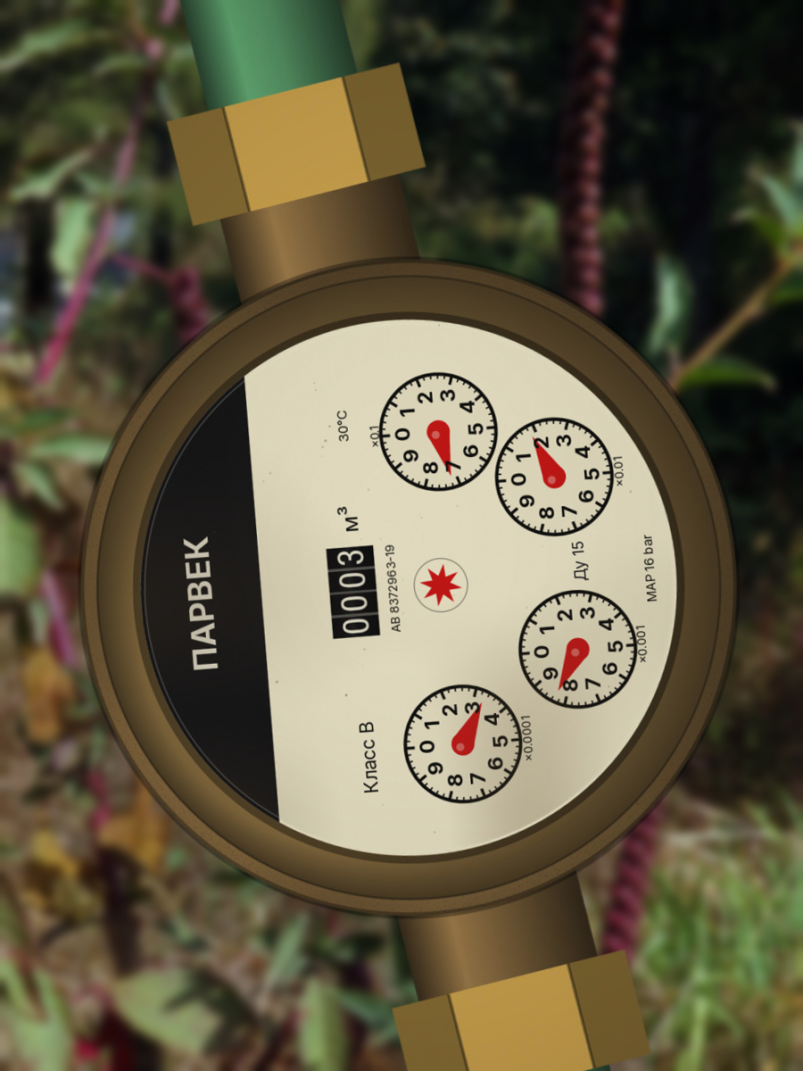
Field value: 3.7183 m³
